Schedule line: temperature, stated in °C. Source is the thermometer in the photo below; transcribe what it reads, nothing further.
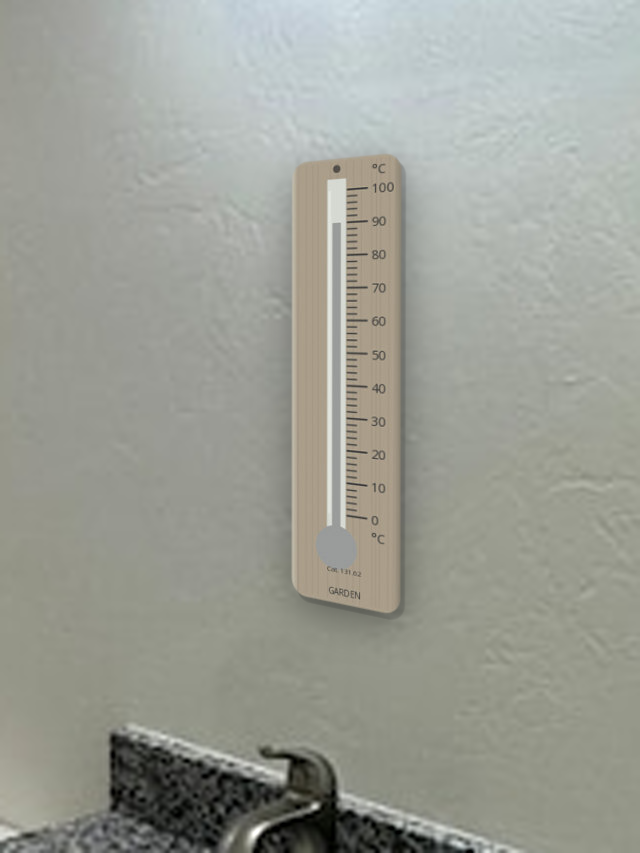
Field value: 90 °C
